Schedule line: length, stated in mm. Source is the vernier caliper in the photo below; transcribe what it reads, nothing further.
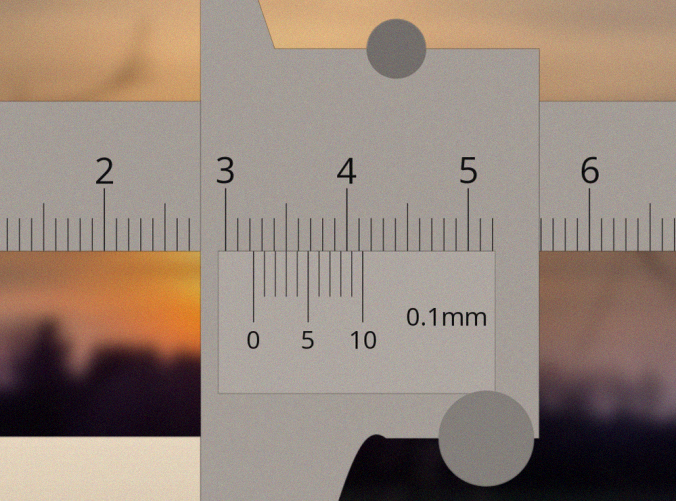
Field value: 32.3 mm
